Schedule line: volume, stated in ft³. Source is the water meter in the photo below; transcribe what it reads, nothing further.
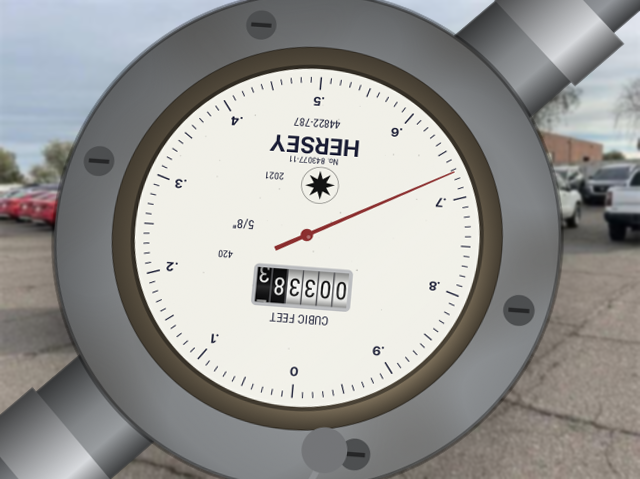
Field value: 3382.67 ft³
